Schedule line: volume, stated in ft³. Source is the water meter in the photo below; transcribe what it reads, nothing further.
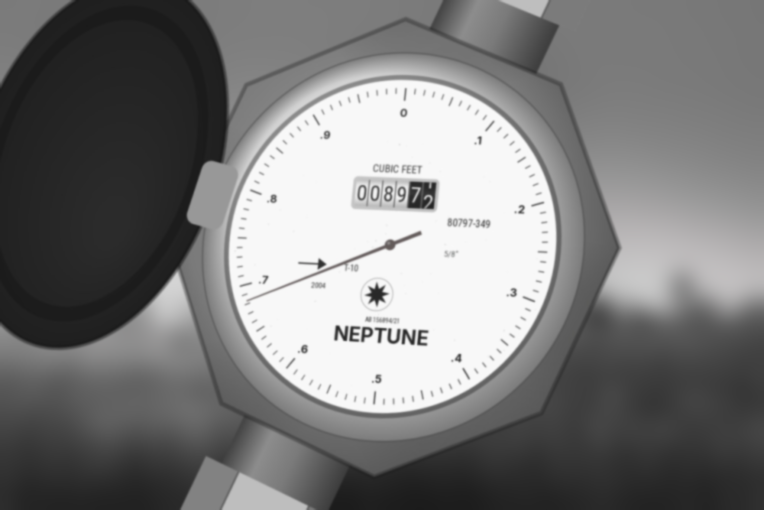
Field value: 8971.68 ft³
